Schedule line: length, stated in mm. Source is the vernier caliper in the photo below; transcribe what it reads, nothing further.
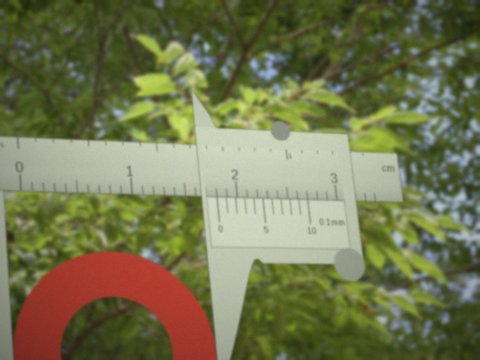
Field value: 18.0 mm
